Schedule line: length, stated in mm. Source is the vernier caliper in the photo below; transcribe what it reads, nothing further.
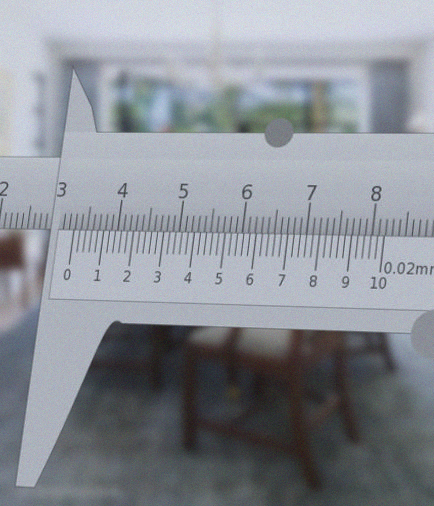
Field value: 32.8 mm
